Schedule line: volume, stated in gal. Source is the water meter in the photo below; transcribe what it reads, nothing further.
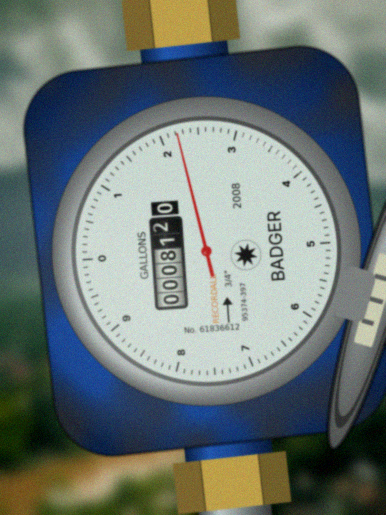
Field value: 8122.2 gal
